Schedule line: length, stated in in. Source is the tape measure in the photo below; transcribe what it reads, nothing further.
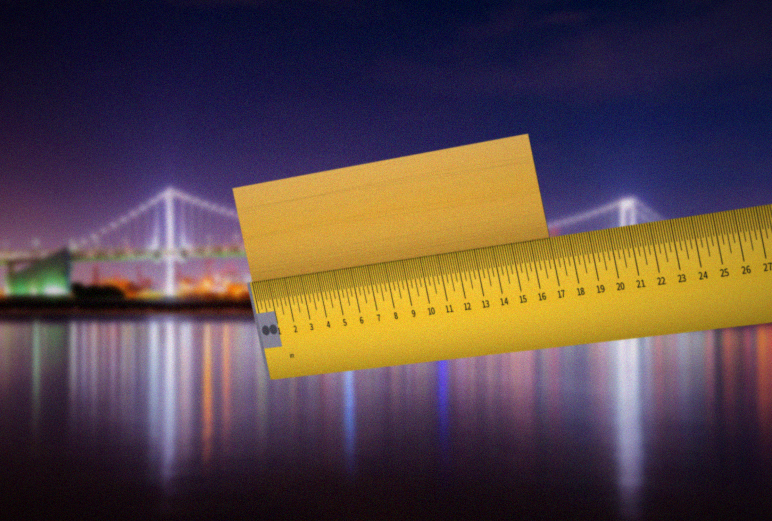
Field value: 17 in
